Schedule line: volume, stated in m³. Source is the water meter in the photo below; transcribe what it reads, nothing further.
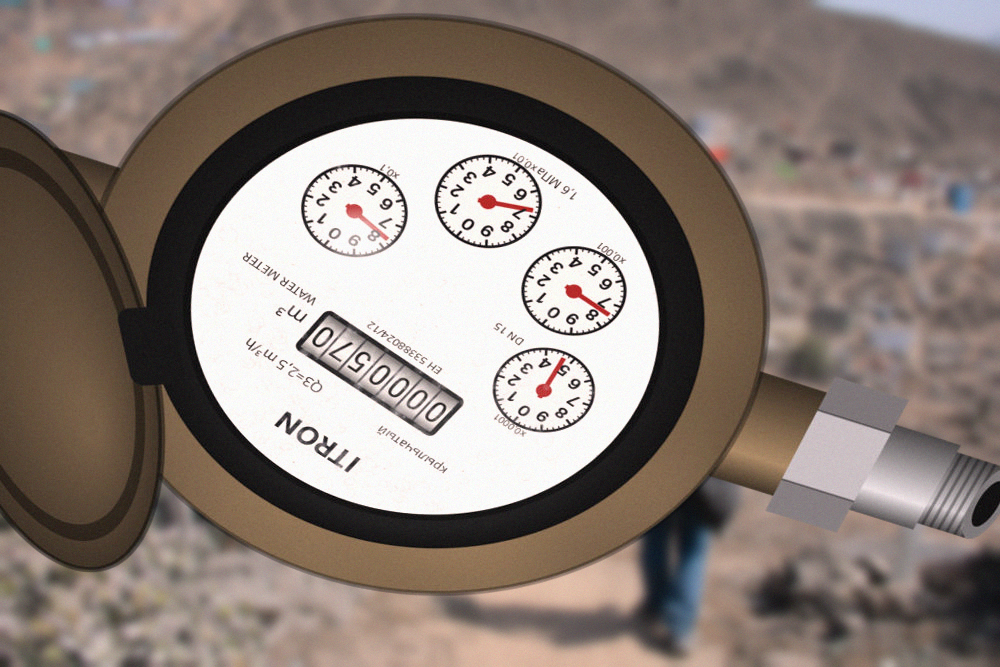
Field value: 570.7674 m³
